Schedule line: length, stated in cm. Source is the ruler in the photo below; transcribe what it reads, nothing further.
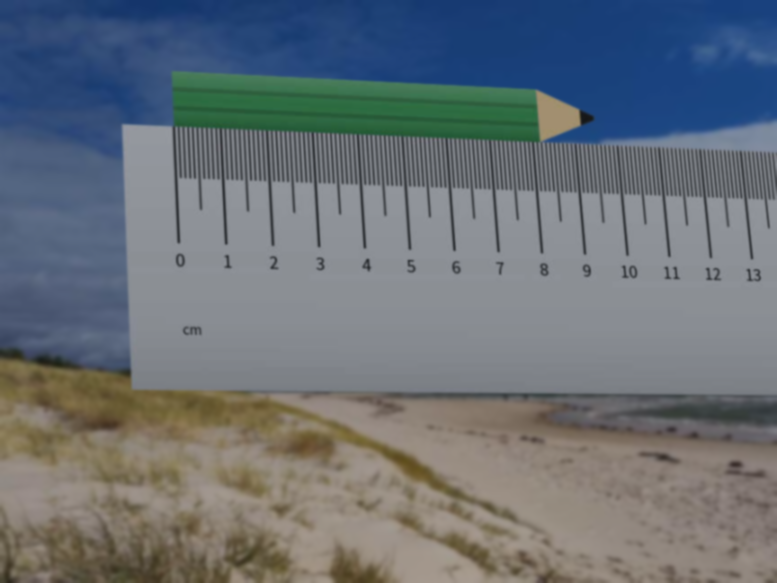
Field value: 9.5 cm
